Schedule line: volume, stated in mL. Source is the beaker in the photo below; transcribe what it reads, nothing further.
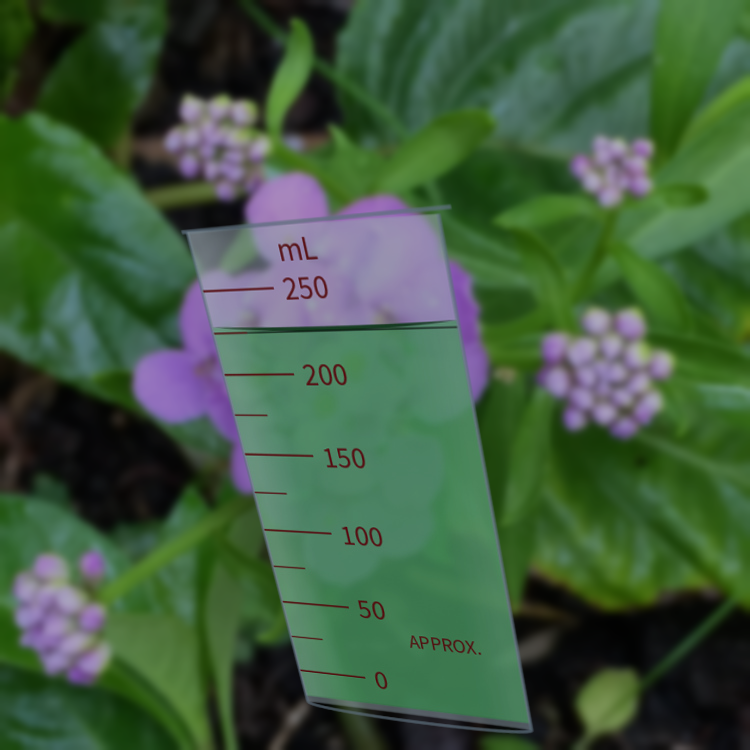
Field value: 225 mL
